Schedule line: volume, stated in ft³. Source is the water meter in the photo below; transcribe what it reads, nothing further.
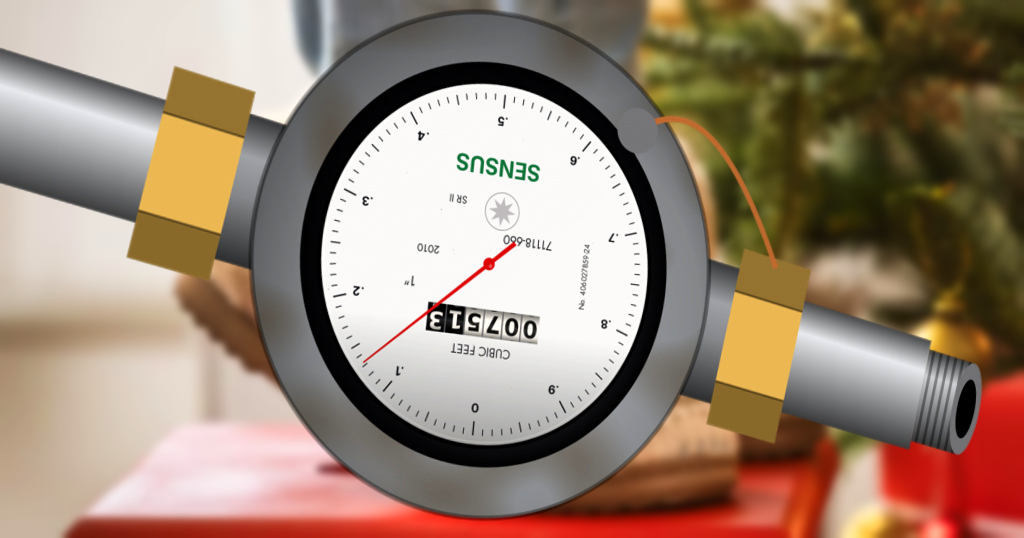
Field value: 7513.13 ft³
